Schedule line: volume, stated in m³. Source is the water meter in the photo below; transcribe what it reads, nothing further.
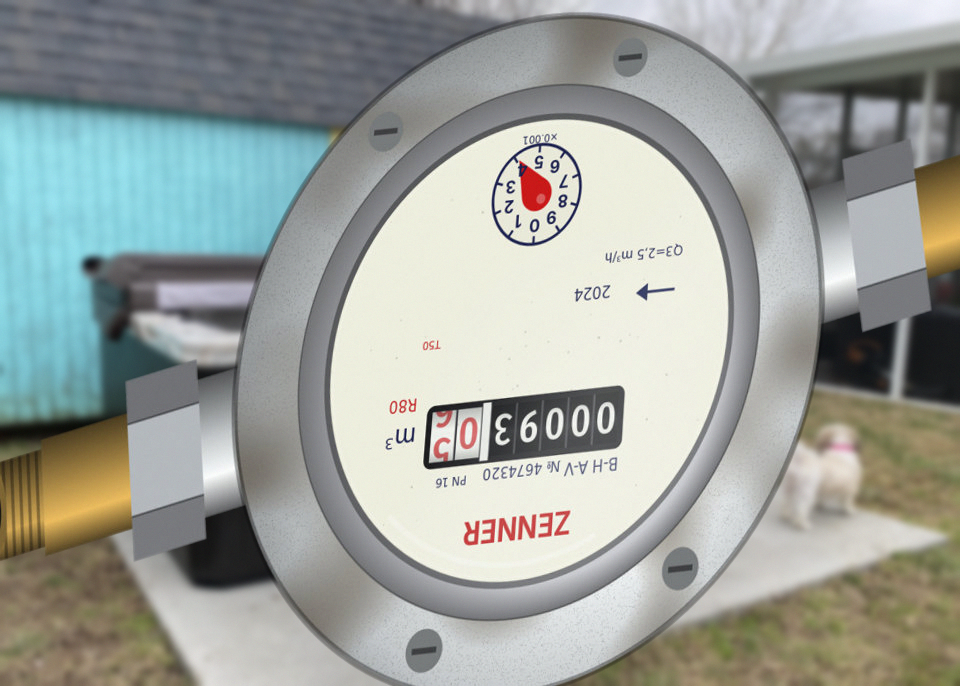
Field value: 93.054 m³
